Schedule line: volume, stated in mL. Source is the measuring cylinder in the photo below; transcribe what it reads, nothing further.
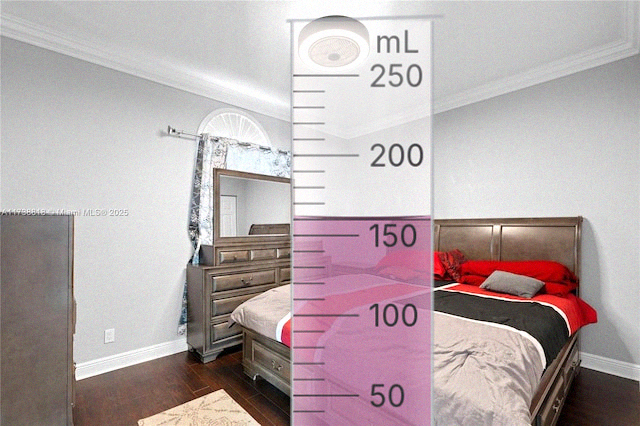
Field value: 160 mL
